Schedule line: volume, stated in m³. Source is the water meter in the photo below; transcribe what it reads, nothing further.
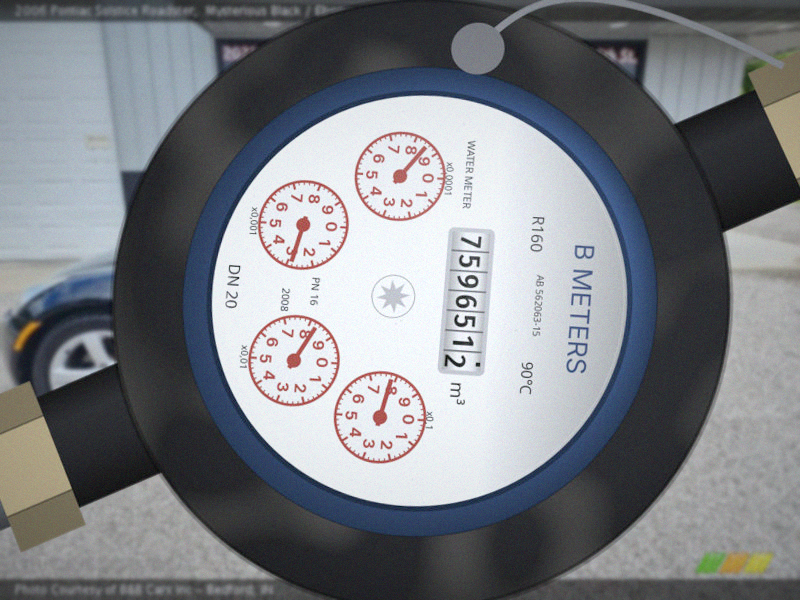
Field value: 7596511.7828 m³
